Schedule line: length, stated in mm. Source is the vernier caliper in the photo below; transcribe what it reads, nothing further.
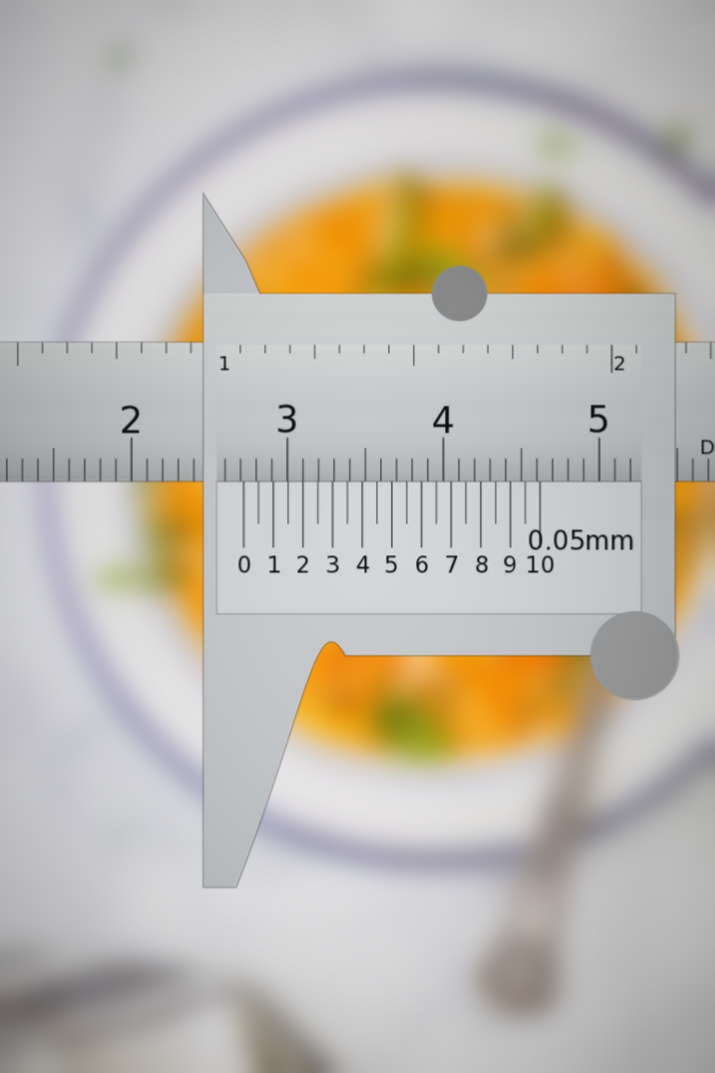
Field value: 27.2 mm
